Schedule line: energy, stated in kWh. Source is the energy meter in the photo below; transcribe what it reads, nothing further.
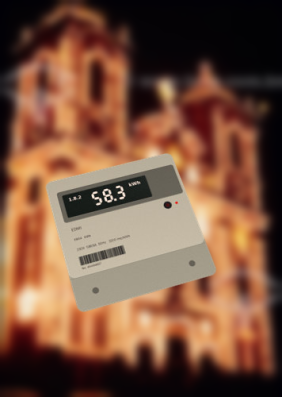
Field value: 58.3 kWh
